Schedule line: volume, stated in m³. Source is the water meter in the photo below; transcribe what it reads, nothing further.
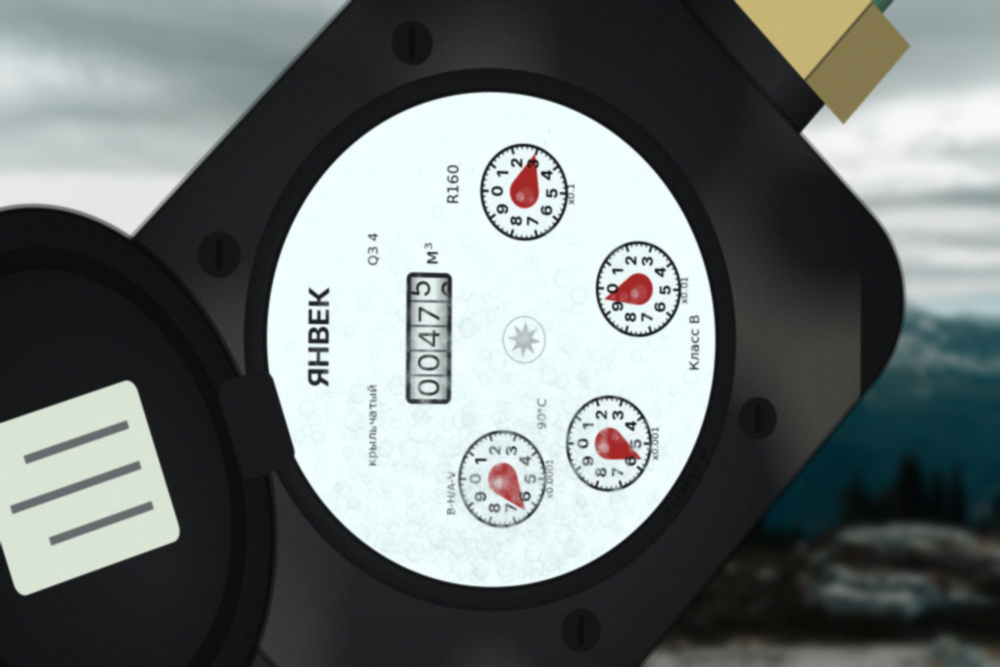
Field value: 475.2956 m³
